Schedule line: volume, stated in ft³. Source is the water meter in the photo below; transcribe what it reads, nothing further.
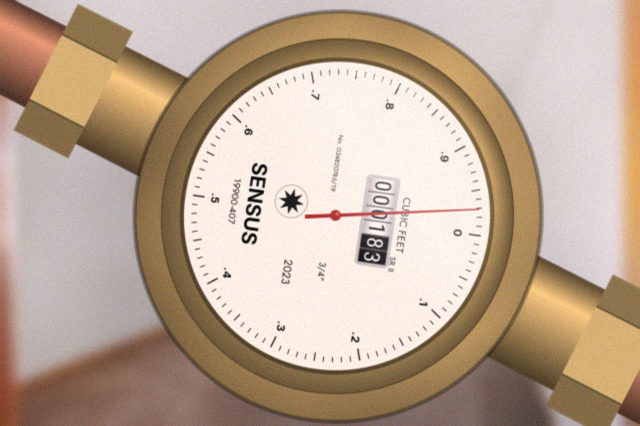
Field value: 182.97 ft³
